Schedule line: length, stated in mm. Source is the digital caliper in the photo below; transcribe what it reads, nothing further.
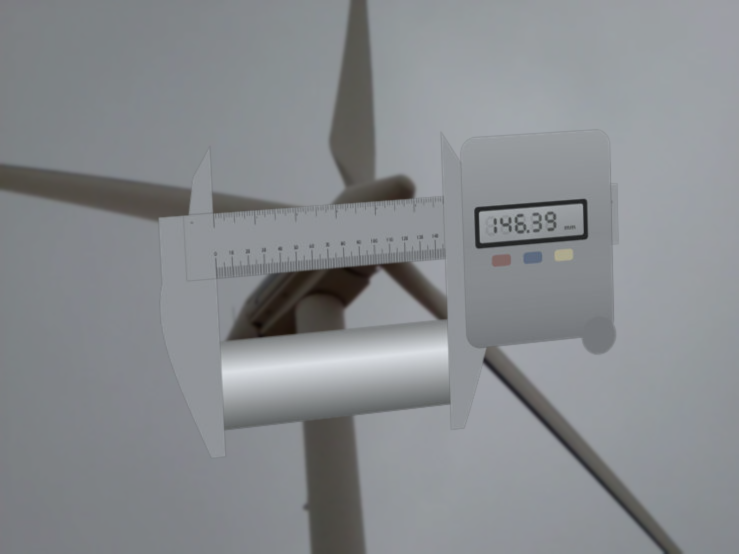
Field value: 146.39 mm
